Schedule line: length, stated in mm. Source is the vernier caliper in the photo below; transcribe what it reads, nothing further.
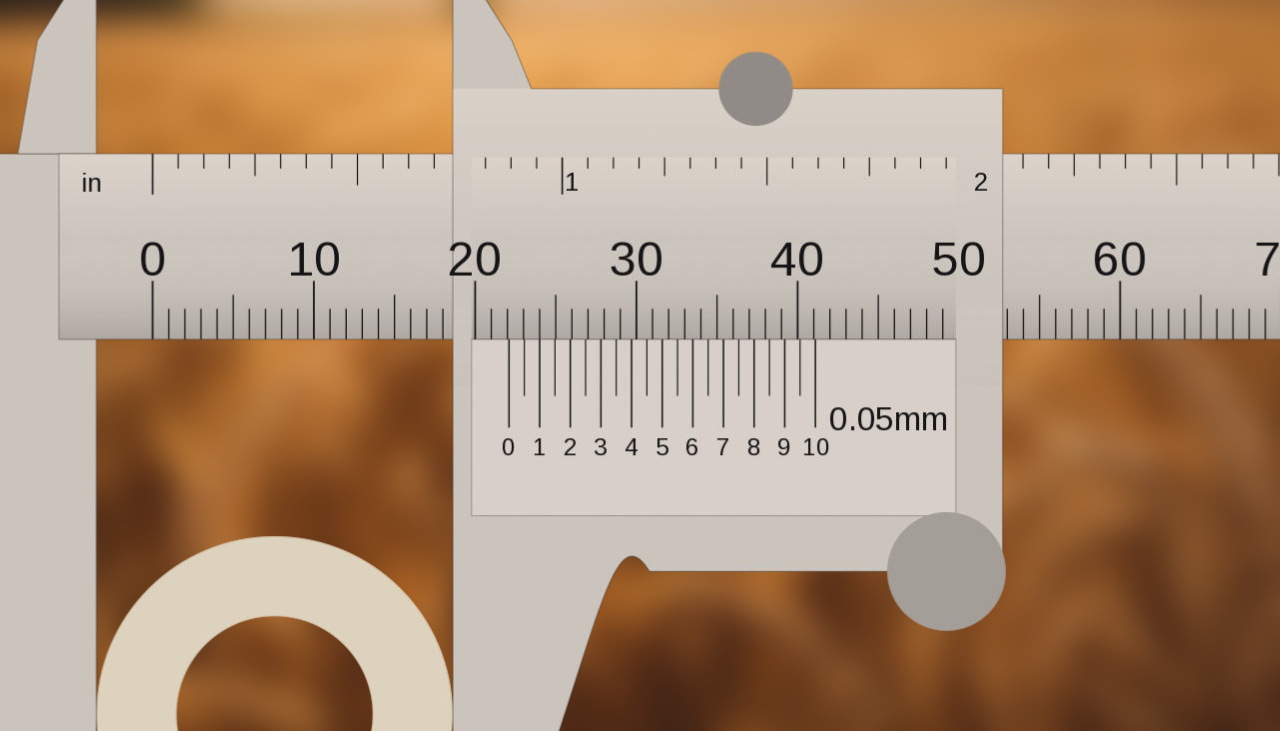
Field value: 22.1 mm
